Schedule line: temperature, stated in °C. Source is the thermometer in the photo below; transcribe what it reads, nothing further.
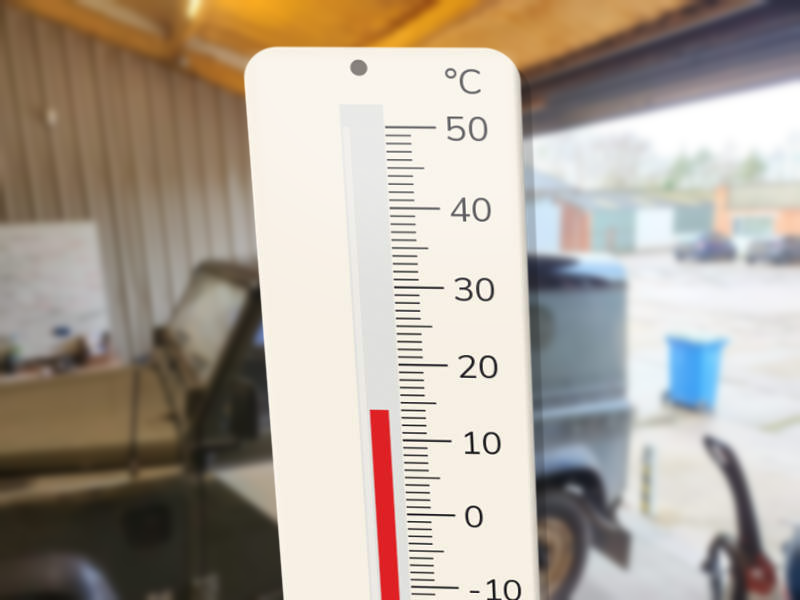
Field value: 14 °C
